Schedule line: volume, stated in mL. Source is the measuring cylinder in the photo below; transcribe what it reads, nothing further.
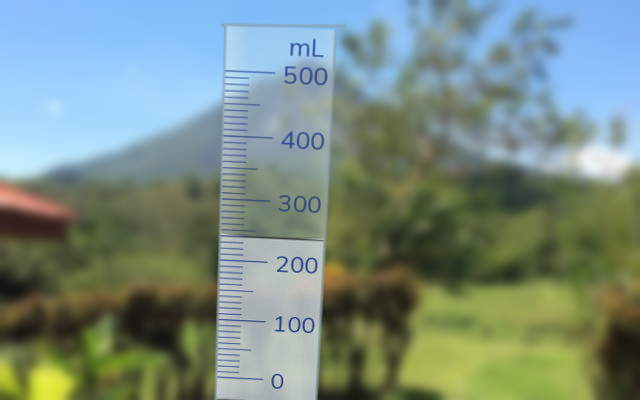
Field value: 240 mL
